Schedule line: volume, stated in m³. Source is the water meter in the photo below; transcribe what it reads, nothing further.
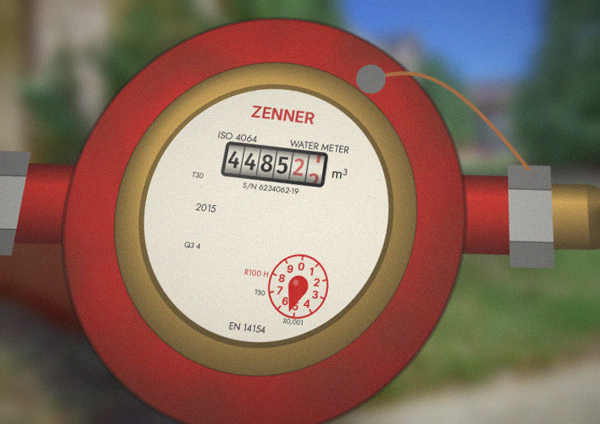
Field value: 4485.215 m³
